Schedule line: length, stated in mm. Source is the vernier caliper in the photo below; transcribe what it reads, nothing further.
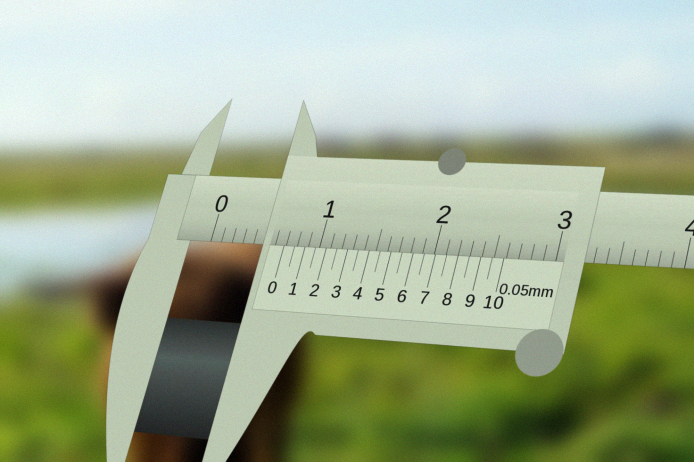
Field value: 6.8 mm
